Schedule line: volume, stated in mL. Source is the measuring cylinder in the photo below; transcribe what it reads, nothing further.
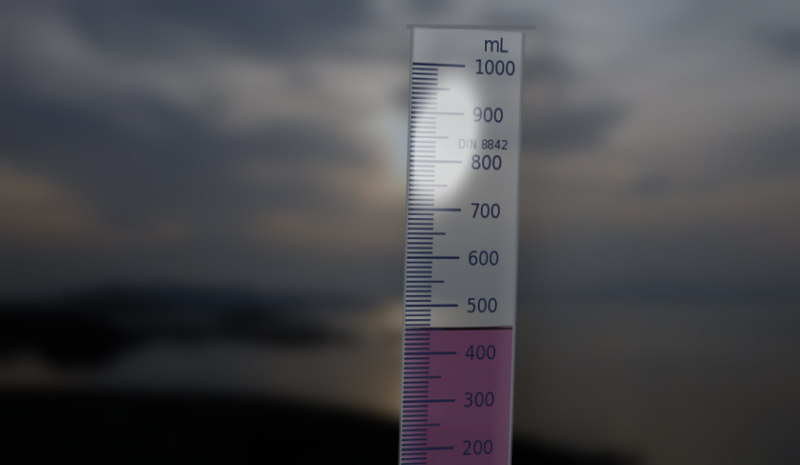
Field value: 450 mL
